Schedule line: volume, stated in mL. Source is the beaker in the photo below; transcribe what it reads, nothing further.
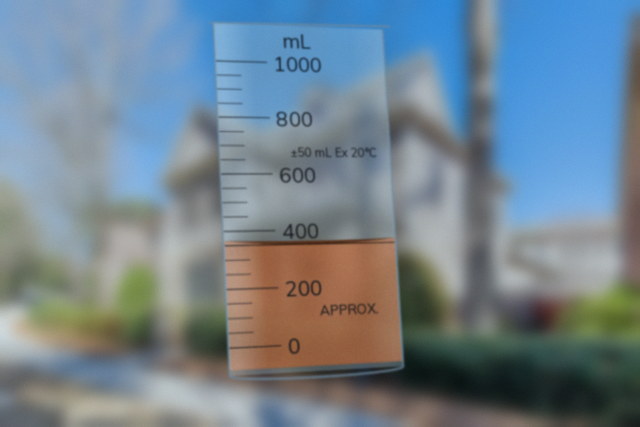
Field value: 350 mL
